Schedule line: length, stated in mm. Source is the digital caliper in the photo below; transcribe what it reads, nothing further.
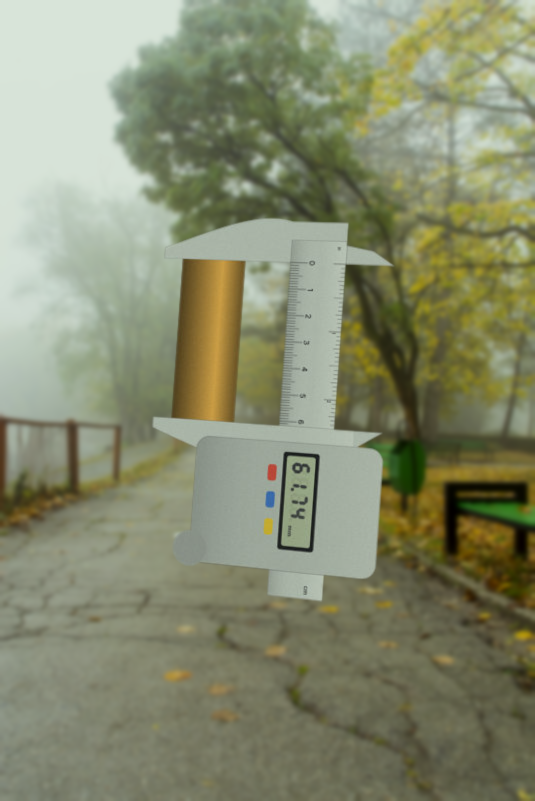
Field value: 61.74 mm
